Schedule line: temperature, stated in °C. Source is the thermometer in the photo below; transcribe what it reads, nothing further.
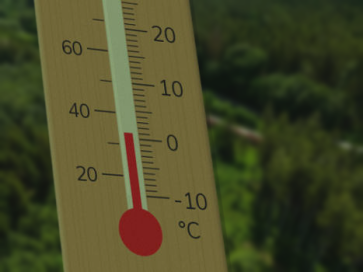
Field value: 1 °C
